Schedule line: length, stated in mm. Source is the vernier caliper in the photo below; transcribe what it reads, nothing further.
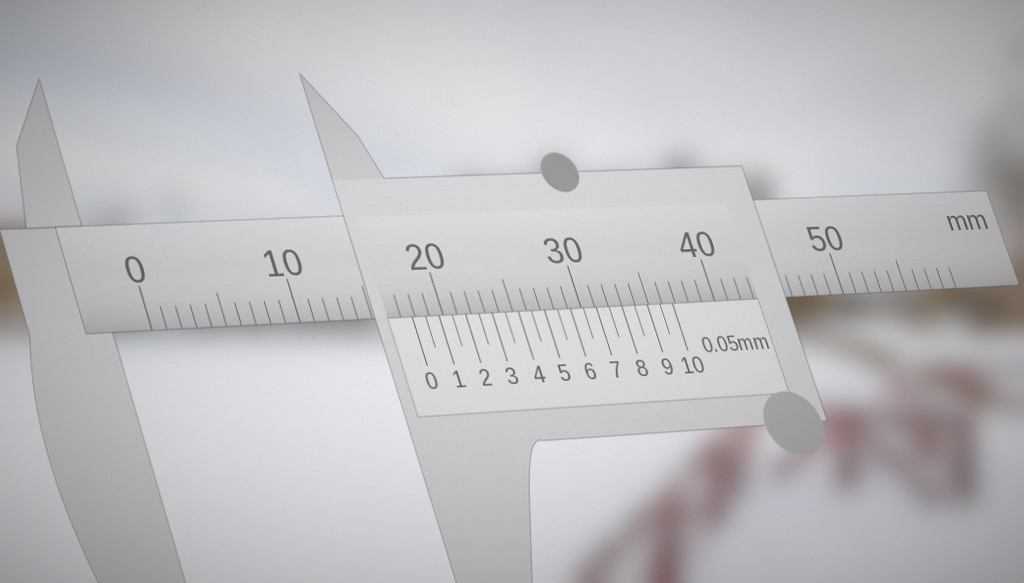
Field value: 17.8 mm
